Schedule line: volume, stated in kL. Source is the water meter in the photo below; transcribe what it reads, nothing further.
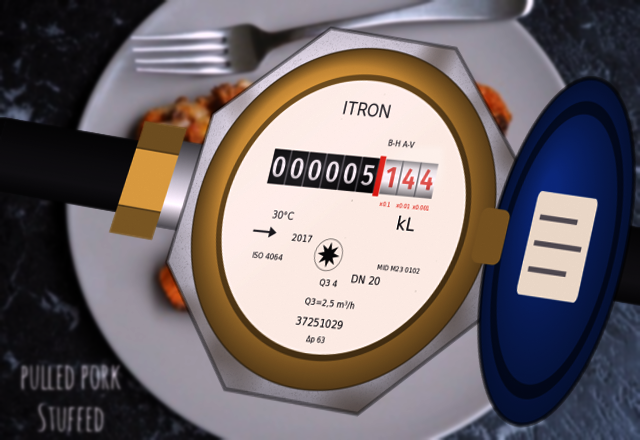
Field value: 5.144 kL
